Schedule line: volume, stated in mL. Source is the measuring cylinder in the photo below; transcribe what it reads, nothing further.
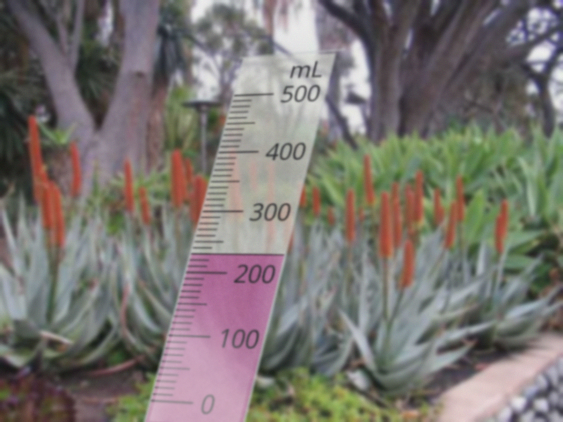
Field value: 230 mL
